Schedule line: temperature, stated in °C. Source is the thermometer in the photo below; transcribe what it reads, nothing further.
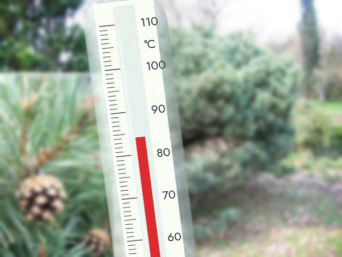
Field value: 84 °C
